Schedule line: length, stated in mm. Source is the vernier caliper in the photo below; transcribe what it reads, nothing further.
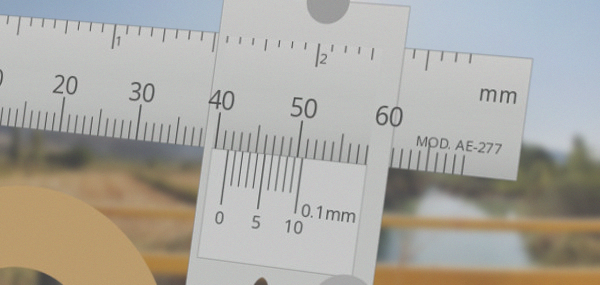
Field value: 41.6 mm
